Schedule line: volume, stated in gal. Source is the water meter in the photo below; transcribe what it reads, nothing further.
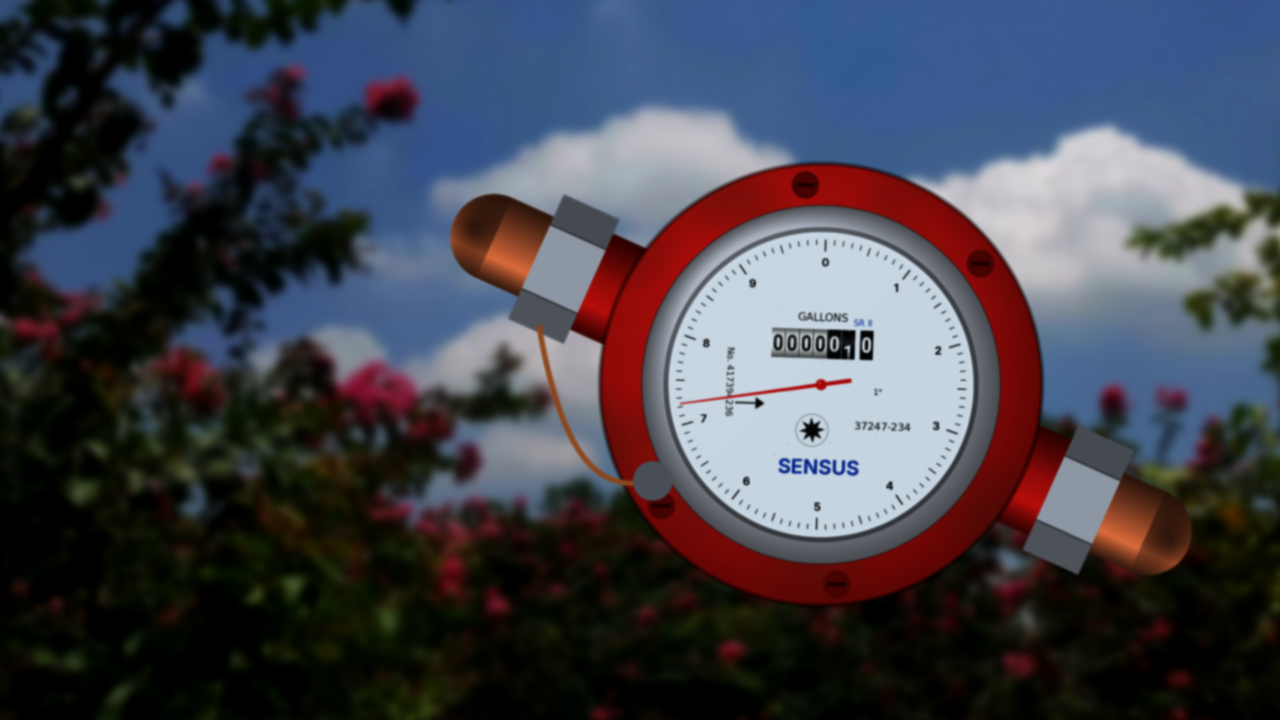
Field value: 7.2 gal
